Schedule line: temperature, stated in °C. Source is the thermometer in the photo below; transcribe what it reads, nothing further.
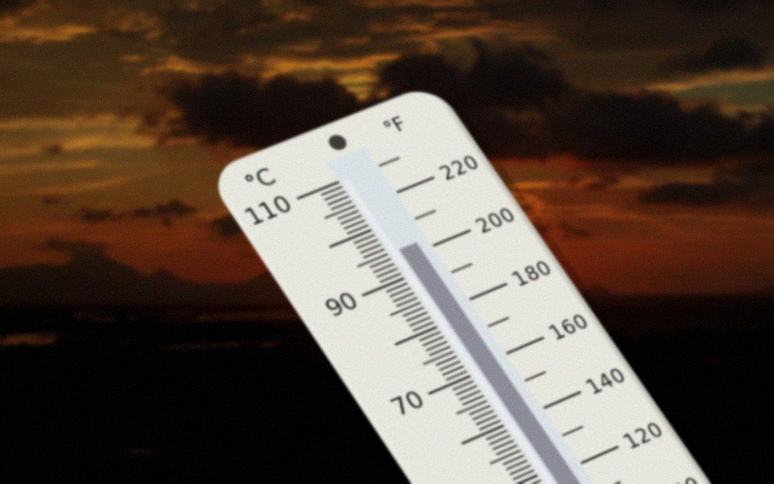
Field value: 95 °C
